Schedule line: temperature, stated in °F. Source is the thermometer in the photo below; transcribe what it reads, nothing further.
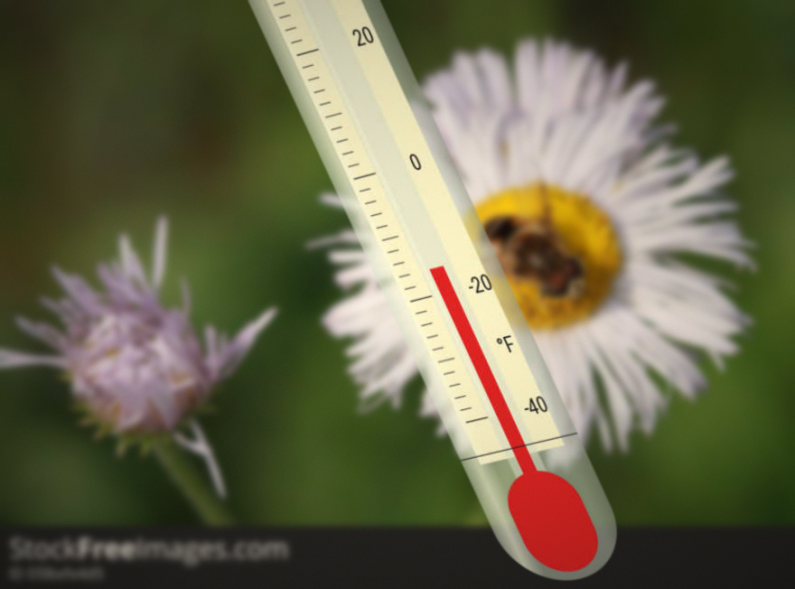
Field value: -16 °F
